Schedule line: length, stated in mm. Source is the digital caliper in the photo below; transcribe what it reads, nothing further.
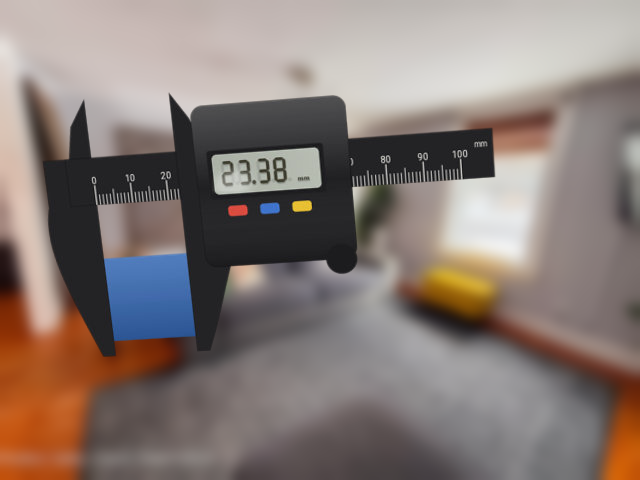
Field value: 23.38 mm
